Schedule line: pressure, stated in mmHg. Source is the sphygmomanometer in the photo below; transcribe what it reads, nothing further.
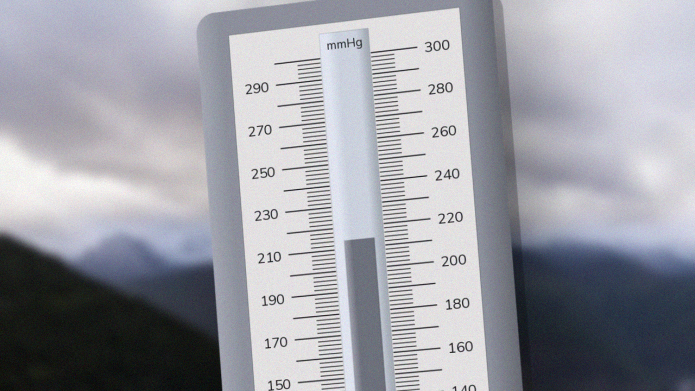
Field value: 214 mmHg
